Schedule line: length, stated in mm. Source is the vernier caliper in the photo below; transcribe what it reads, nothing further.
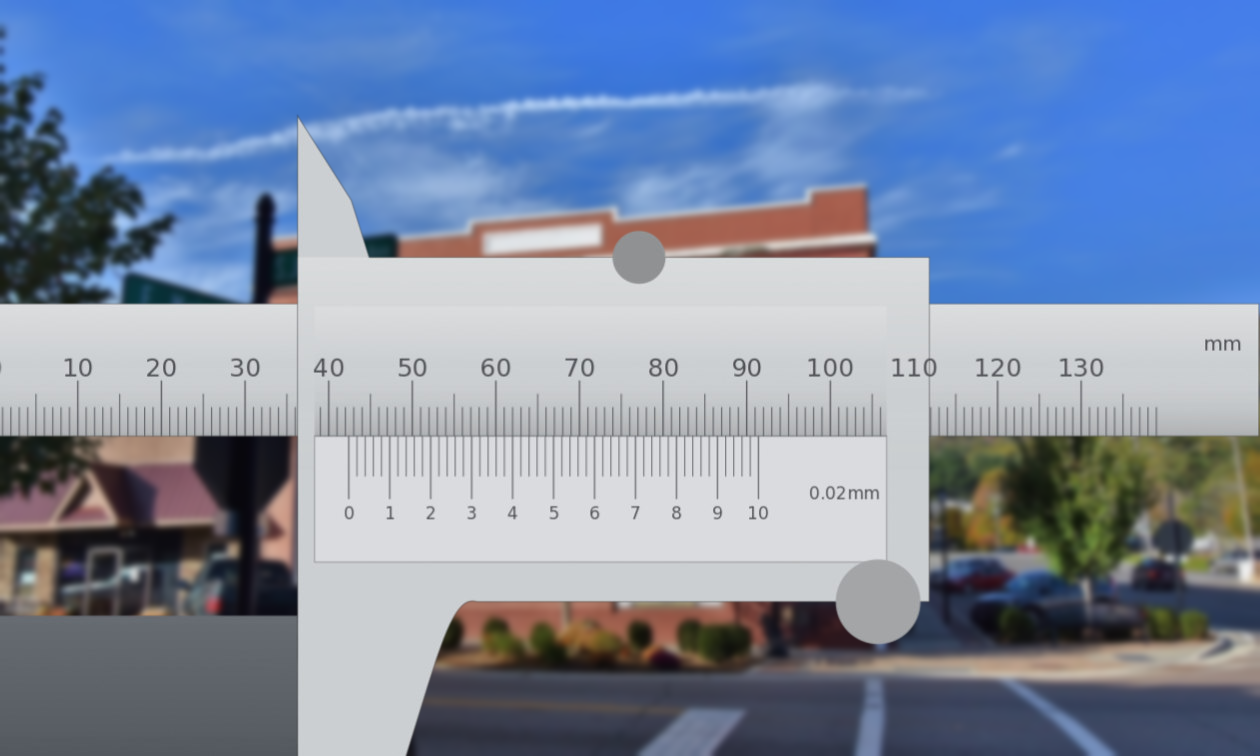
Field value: 42.4 mm
